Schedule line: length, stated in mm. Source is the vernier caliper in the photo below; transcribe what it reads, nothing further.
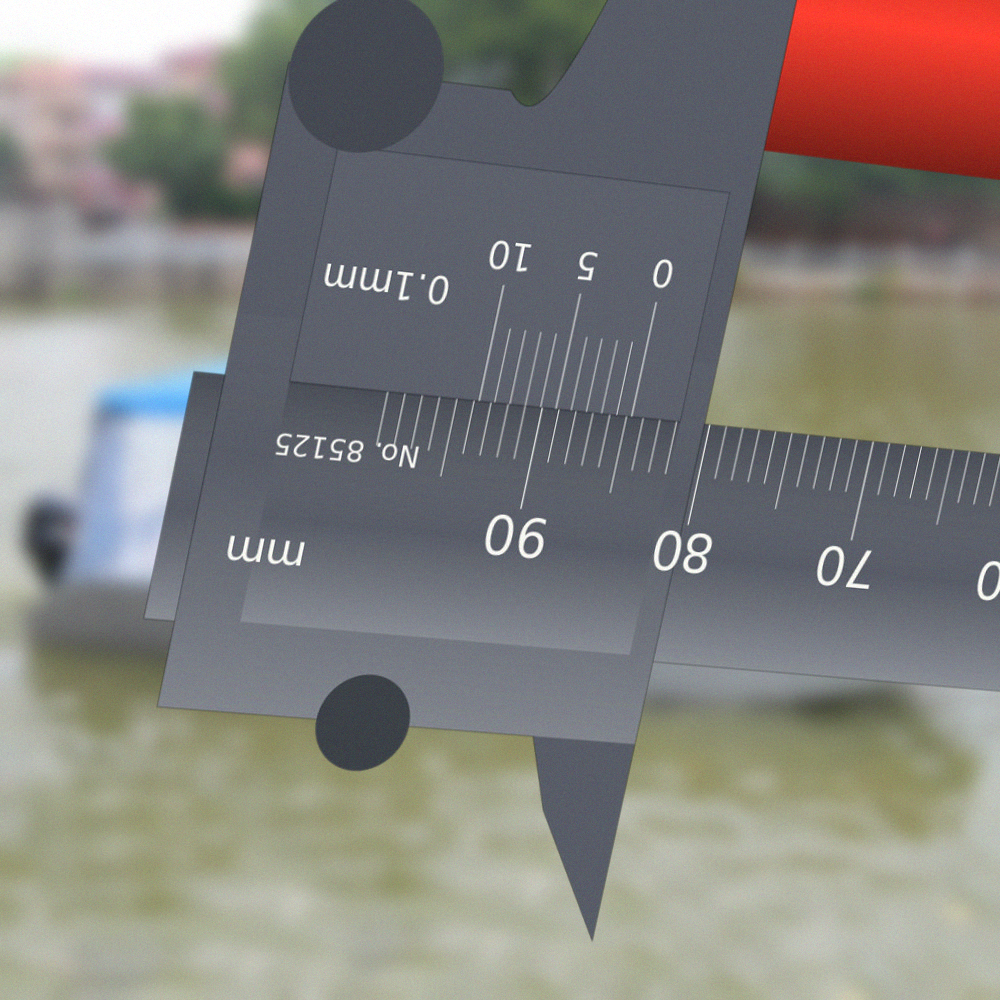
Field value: 84.7 mm
